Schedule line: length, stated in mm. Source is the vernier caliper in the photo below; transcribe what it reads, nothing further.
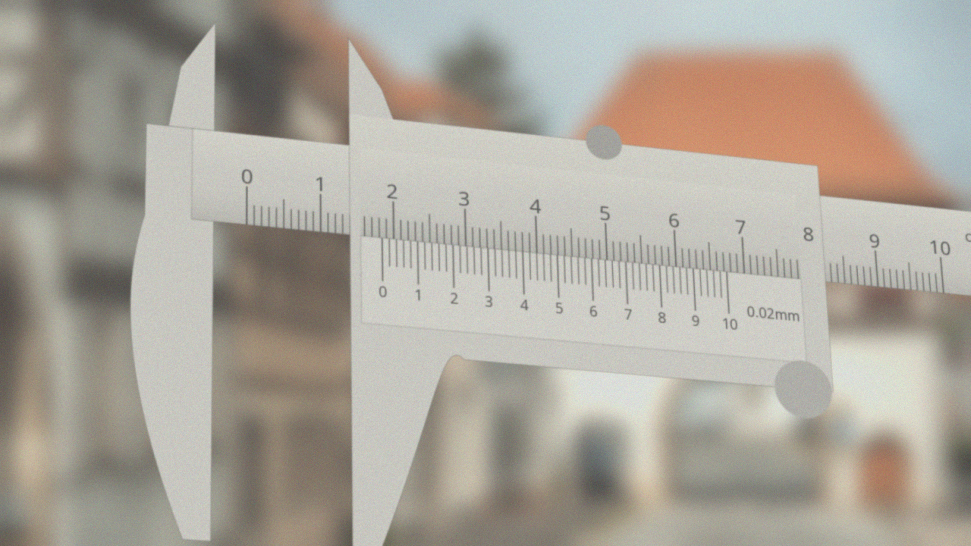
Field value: 18.4 mm
